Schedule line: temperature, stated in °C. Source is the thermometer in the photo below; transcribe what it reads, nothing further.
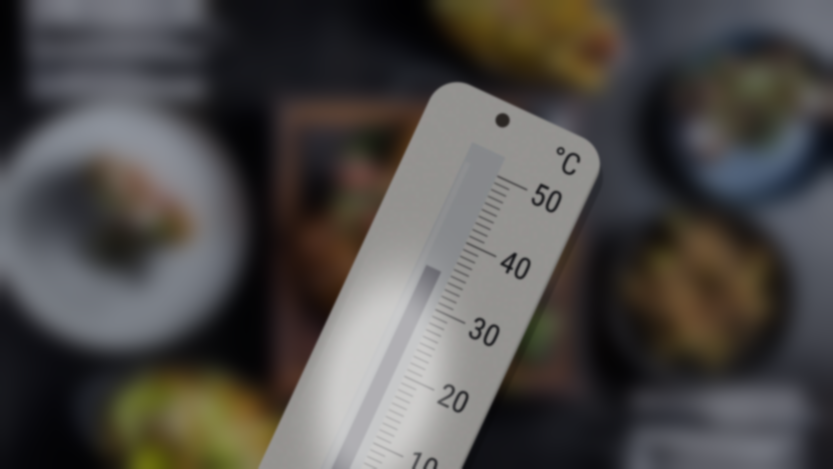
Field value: 35 °C
